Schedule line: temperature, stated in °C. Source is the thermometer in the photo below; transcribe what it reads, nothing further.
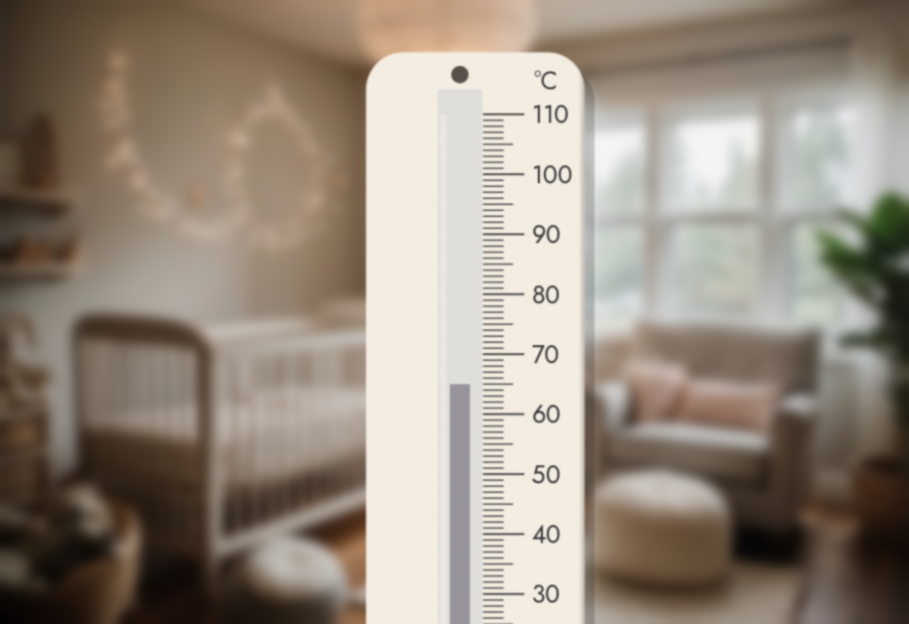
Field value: 65 °C
